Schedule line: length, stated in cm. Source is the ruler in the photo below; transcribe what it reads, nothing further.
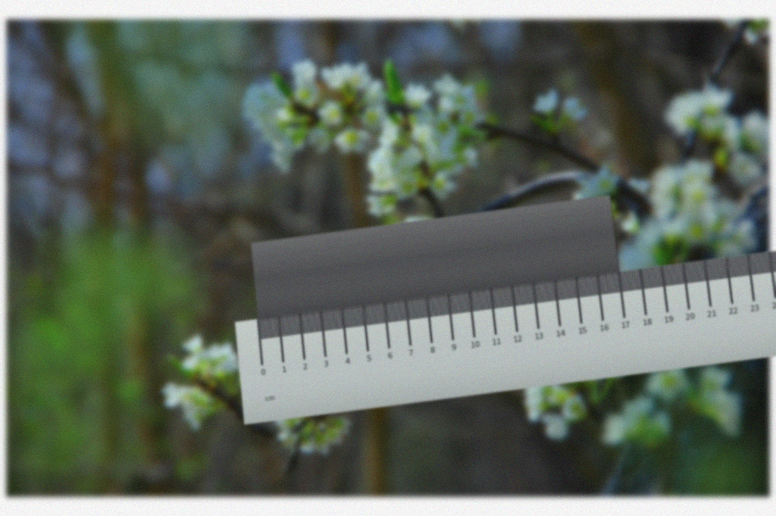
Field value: 17 cm
